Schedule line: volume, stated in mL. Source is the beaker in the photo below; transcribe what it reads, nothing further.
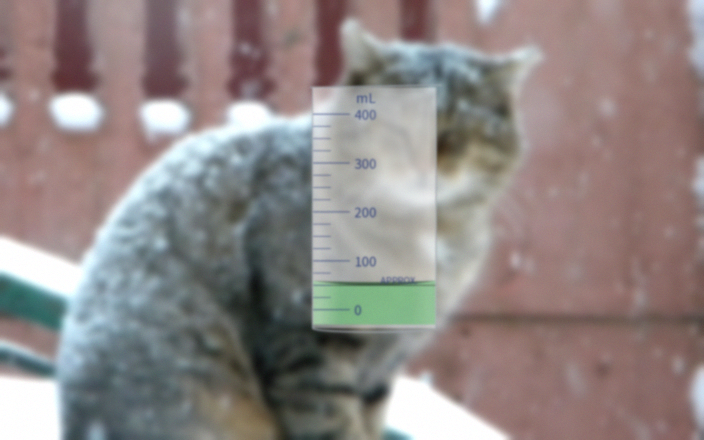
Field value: 50 mL
